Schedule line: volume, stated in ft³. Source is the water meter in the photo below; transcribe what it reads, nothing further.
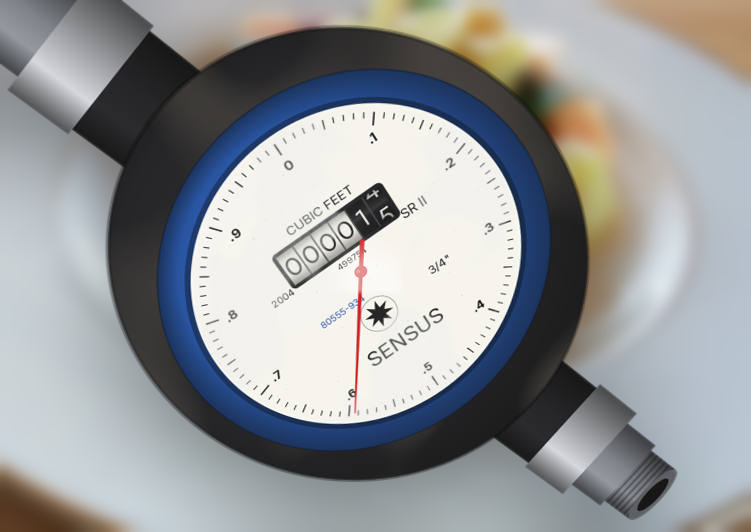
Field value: 14.59 ft³
